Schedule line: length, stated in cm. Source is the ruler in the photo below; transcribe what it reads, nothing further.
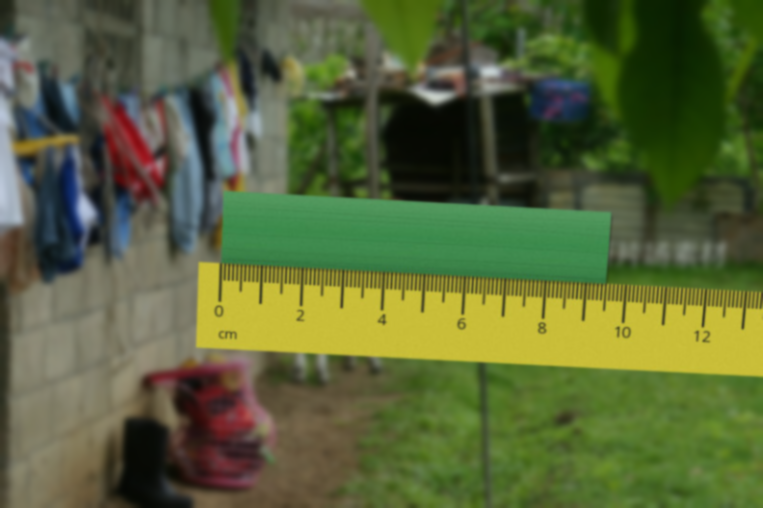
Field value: 9.5 cm
